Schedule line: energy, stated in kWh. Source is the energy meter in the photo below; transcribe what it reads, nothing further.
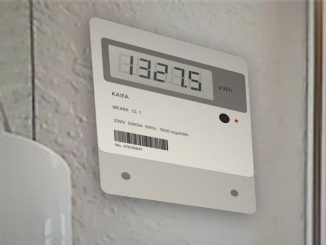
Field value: 1327.5 kWh
